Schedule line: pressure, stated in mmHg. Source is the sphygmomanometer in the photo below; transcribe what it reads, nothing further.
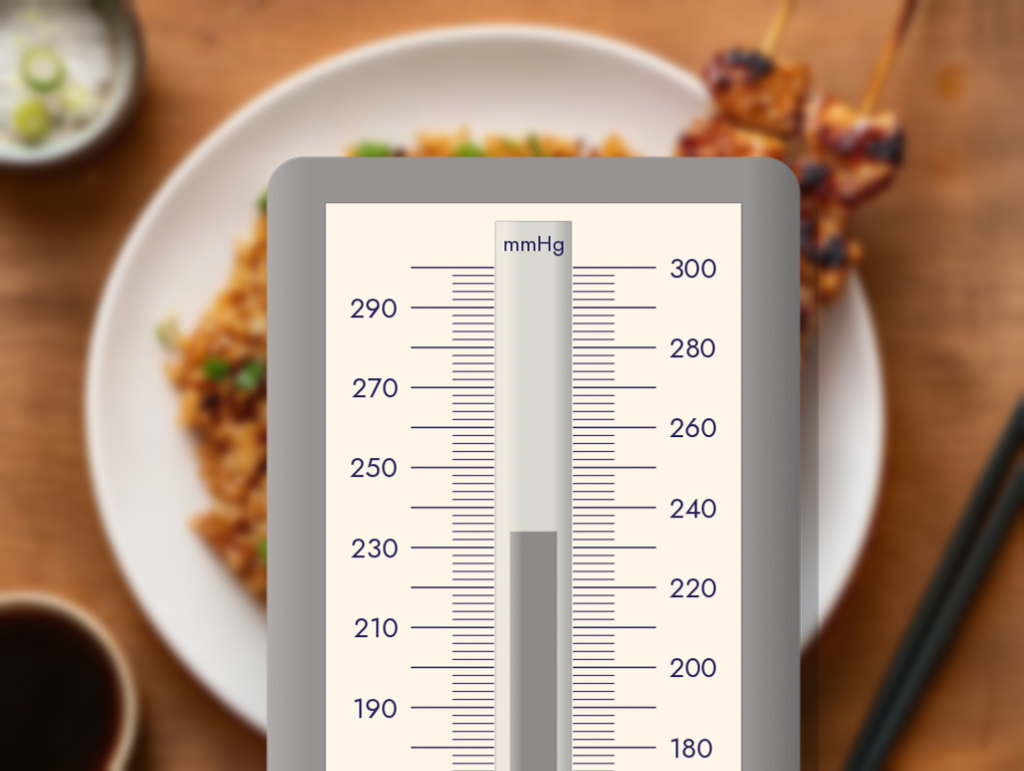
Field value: 234 mmHg
